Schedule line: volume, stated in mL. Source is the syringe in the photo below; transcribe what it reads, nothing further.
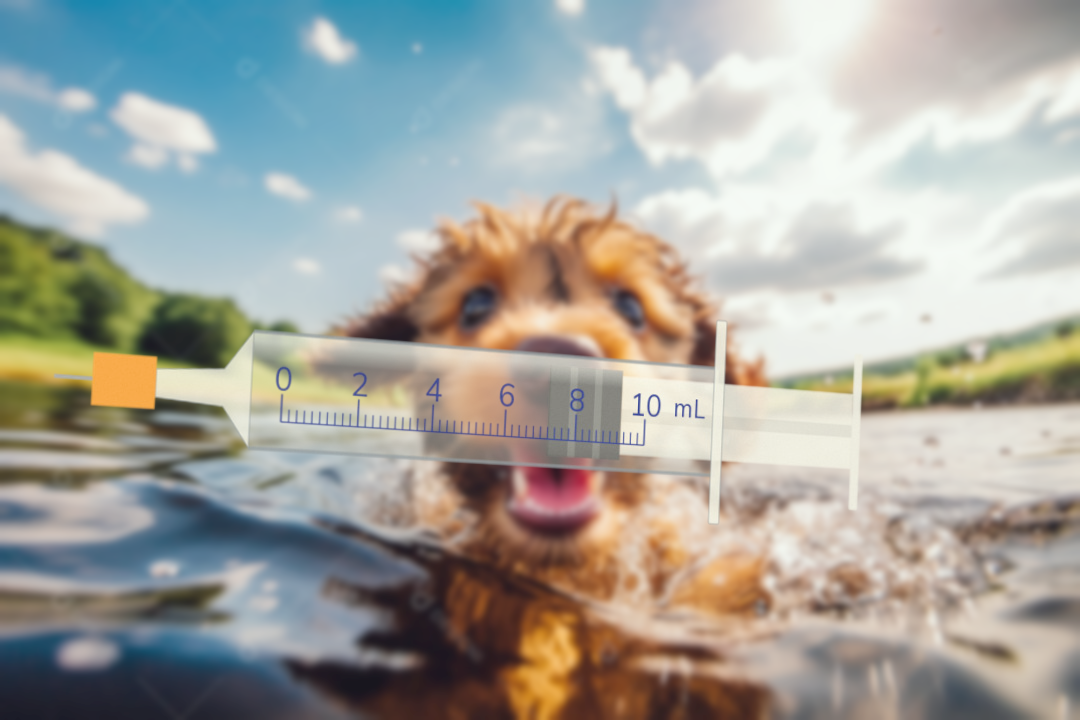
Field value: 7.2 mL
